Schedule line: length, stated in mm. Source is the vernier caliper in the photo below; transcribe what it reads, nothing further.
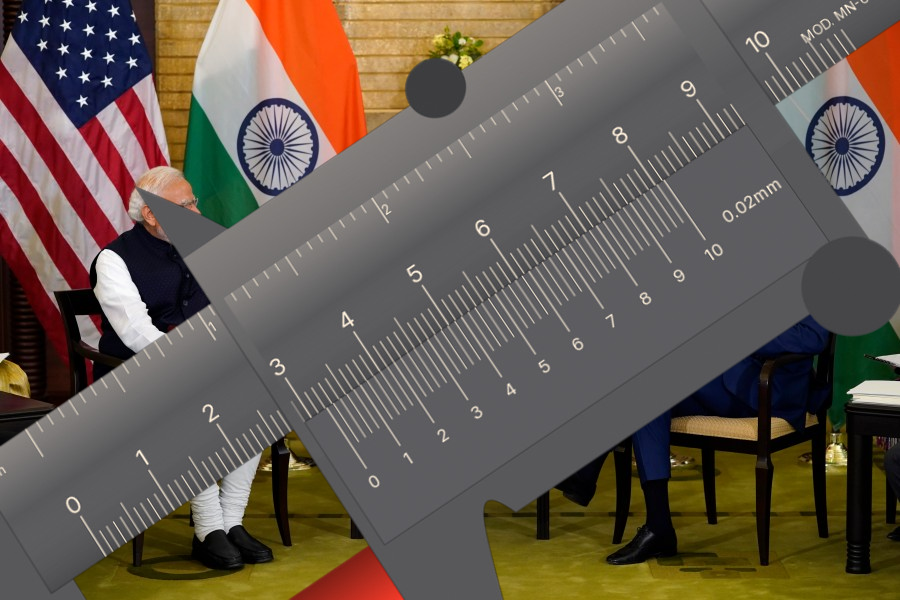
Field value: 32.2 mm
